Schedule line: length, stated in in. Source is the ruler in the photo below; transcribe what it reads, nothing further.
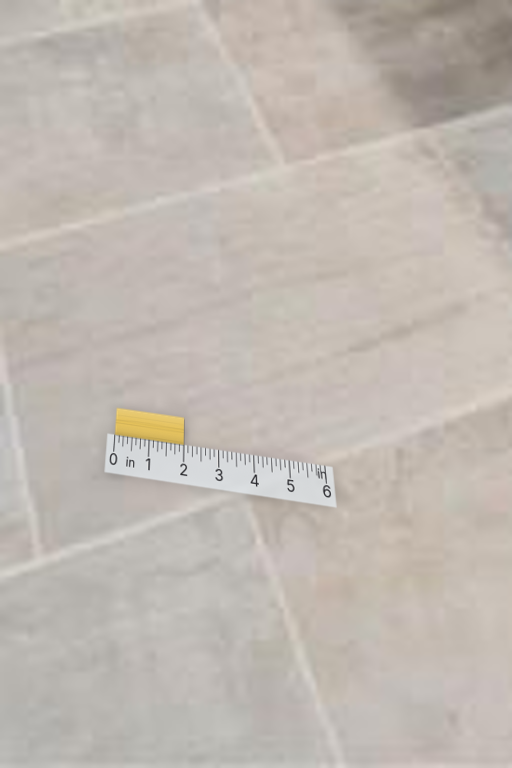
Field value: 2 in
